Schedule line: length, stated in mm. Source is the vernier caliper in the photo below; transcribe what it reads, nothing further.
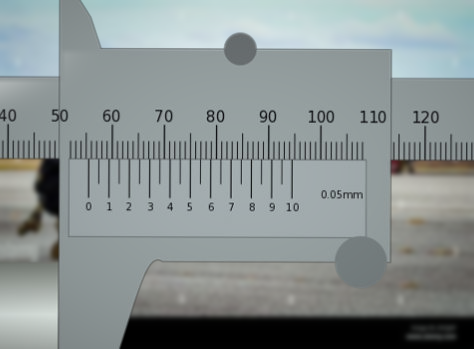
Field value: 55.5 mm
